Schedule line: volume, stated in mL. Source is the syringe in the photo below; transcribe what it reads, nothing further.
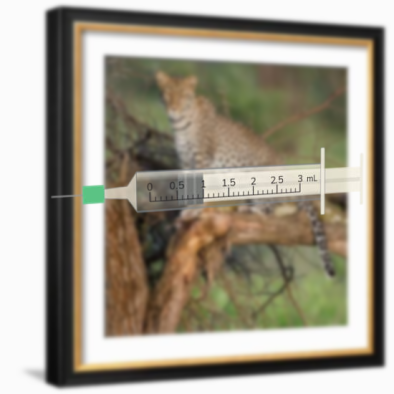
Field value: 0.5 mL
